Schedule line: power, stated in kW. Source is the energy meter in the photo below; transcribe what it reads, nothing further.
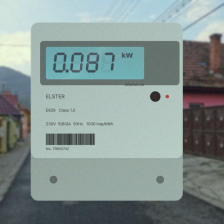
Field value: 0.087 kW
